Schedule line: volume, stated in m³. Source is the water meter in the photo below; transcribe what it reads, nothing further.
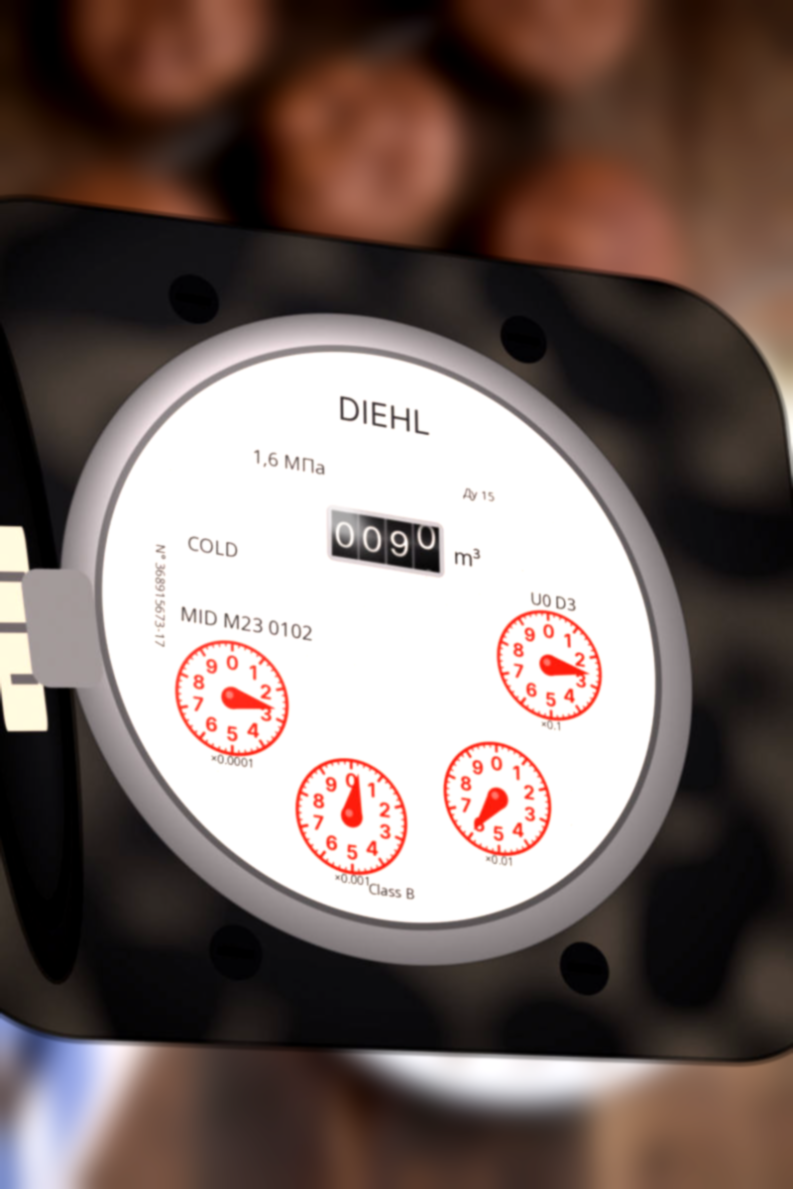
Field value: 90.2602 m³
